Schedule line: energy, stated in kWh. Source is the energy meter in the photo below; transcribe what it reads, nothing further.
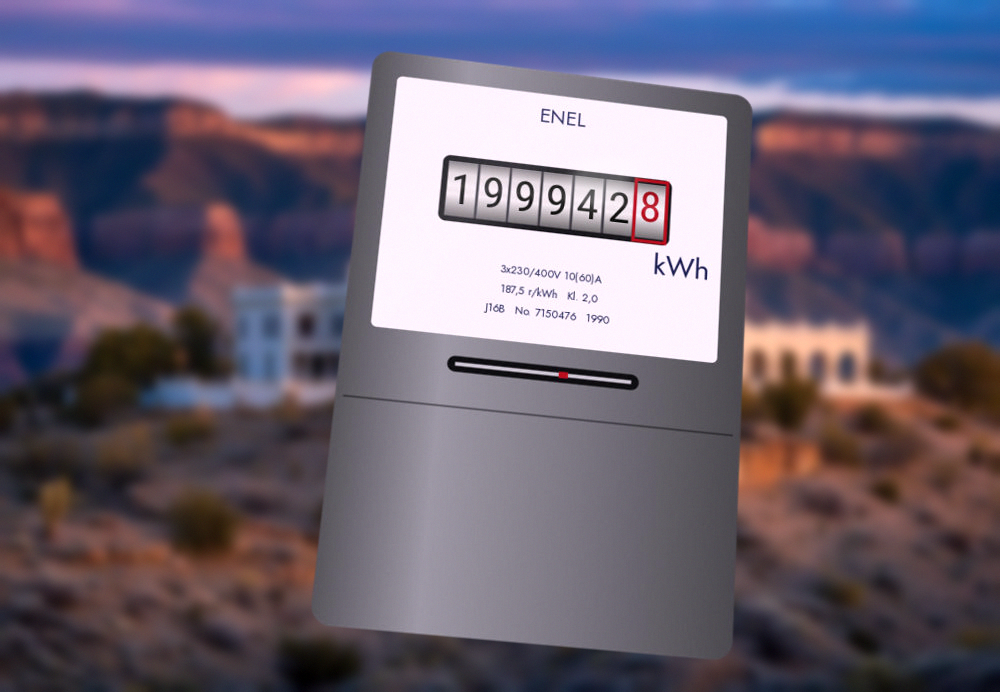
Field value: 199942.8 kWh
